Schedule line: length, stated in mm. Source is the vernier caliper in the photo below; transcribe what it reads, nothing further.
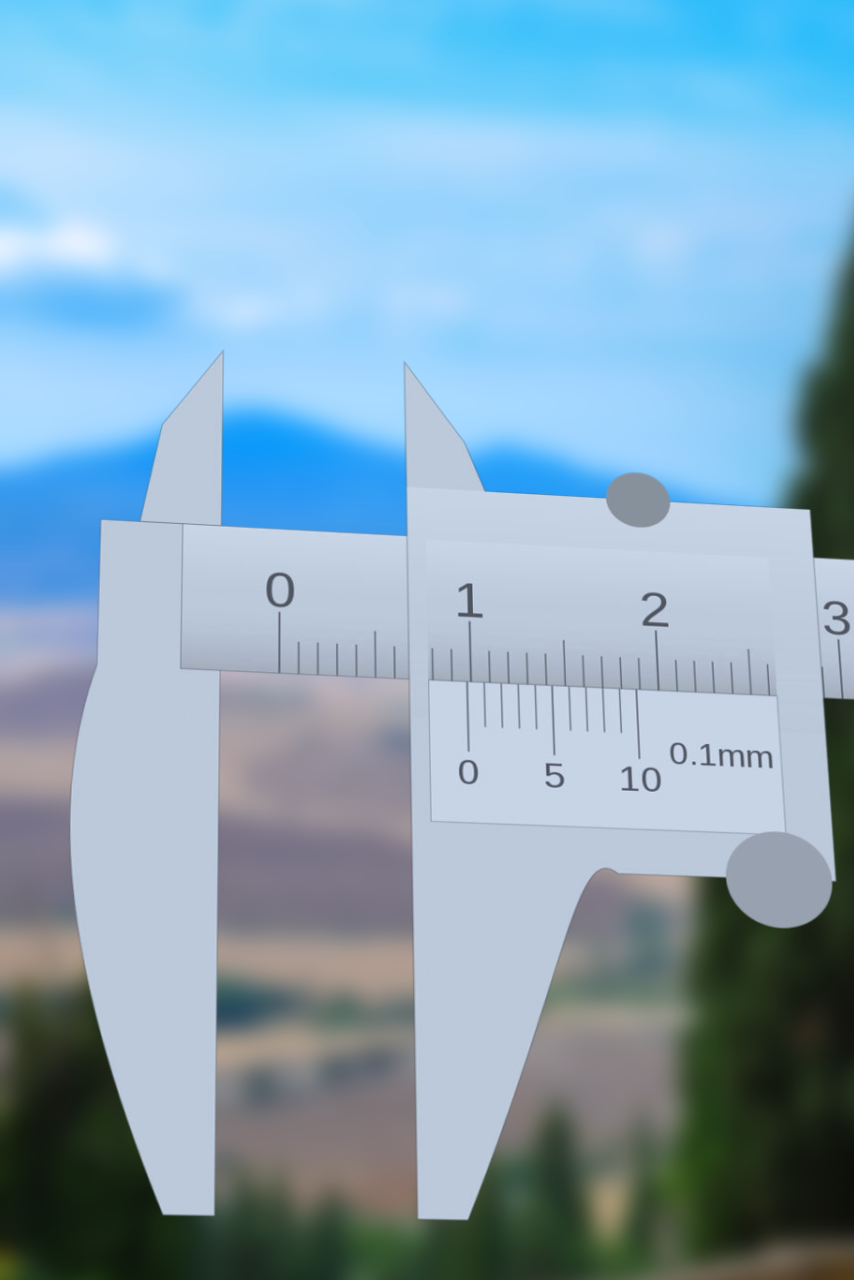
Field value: 9.8 mm
